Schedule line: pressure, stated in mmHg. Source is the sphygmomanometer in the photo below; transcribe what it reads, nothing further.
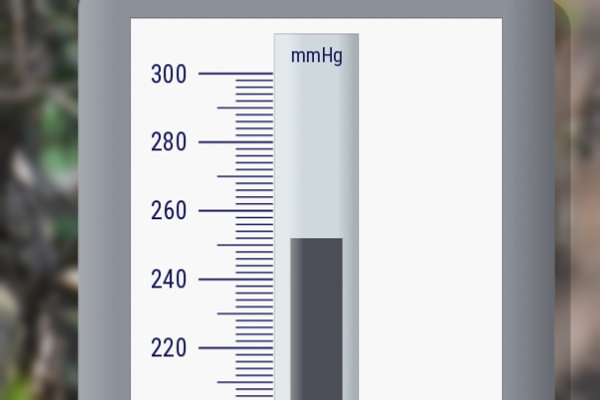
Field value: 252 mmHg
